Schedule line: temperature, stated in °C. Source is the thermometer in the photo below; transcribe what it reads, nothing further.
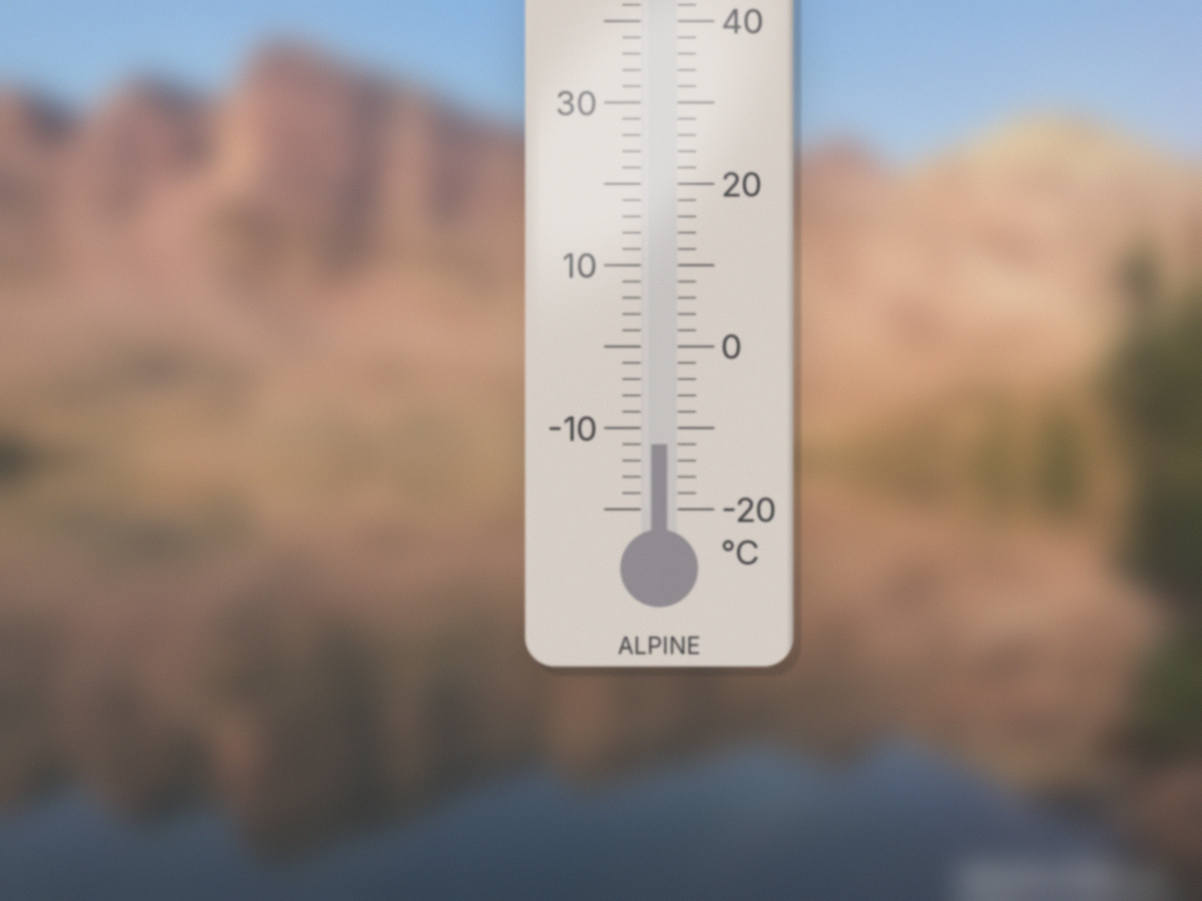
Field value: -12 °C
